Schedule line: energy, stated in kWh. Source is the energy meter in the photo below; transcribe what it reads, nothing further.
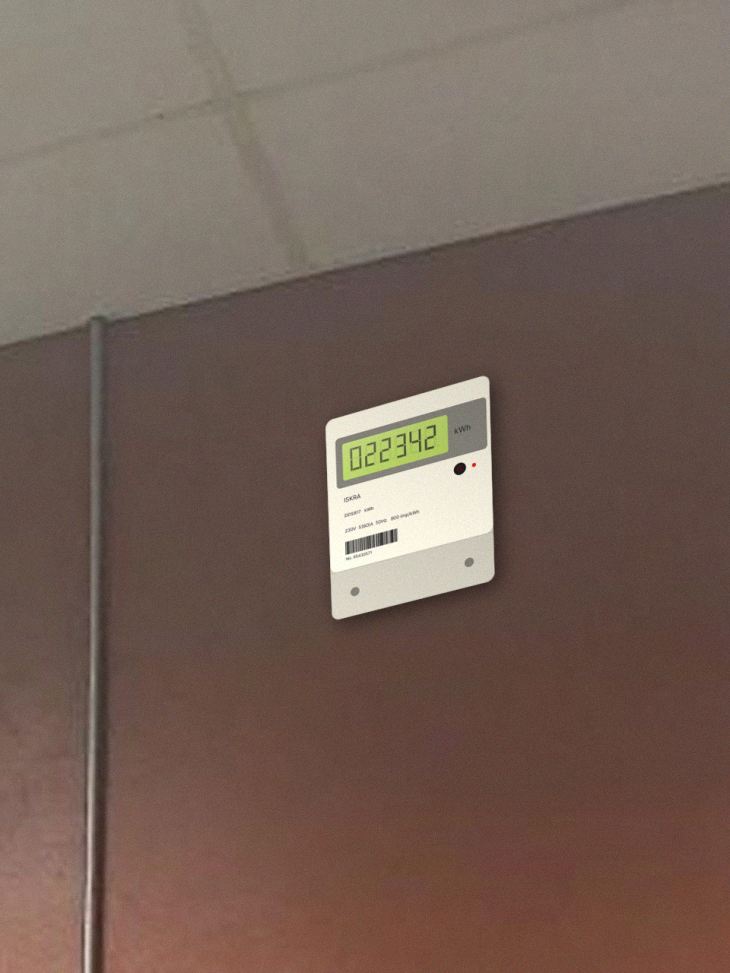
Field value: 22342 kWh
